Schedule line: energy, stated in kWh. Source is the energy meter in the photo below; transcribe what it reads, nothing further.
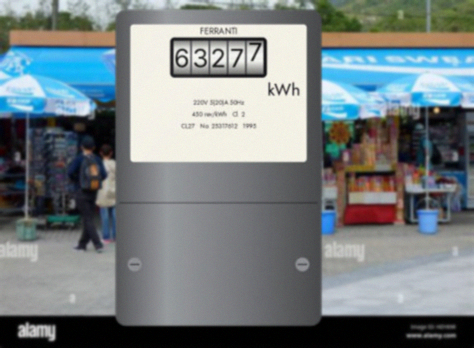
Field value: 63277 kWh
